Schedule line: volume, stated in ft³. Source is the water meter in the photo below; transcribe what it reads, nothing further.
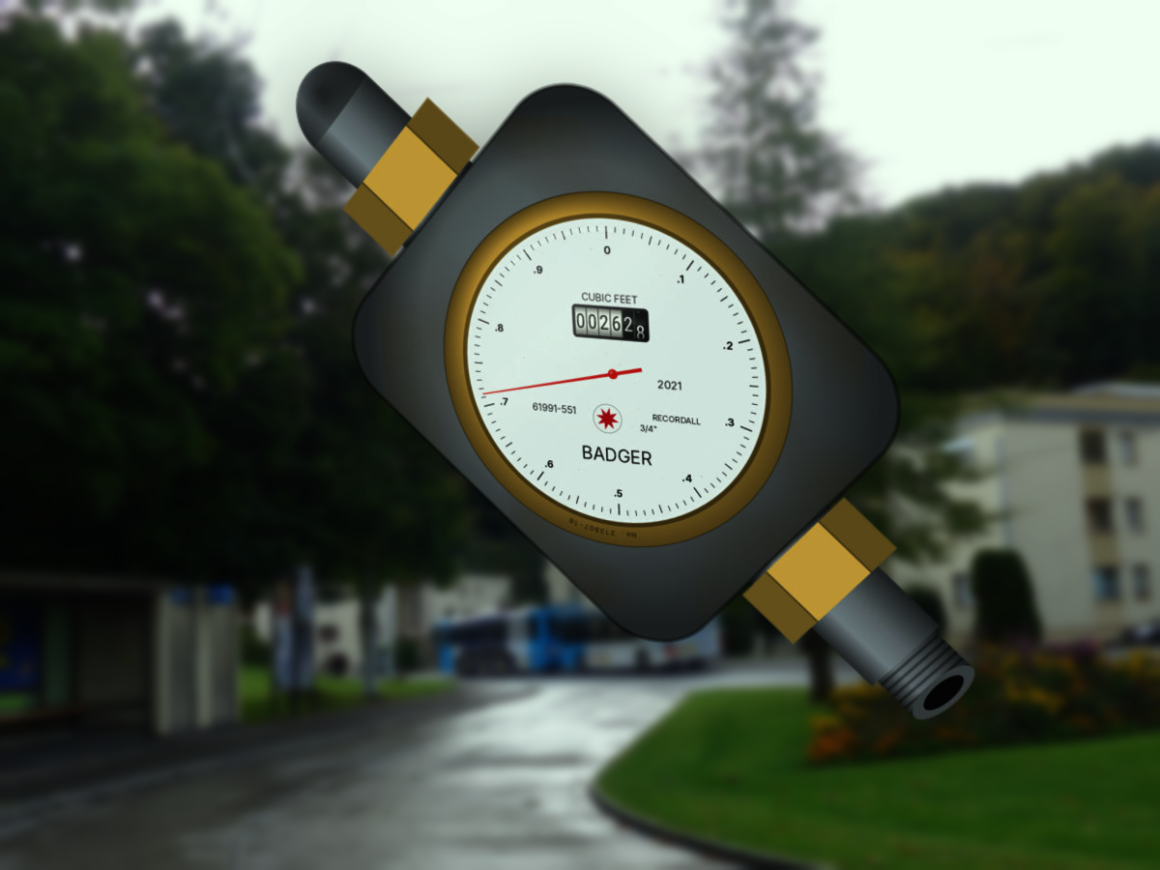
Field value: 2627.71 ft³
